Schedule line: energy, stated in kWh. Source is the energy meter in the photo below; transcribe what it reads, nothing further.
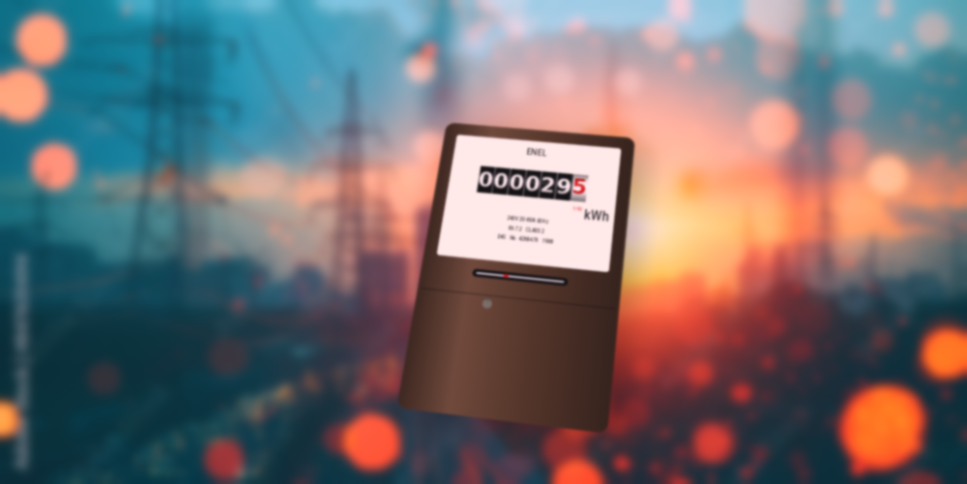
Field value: 29.5 kWh
